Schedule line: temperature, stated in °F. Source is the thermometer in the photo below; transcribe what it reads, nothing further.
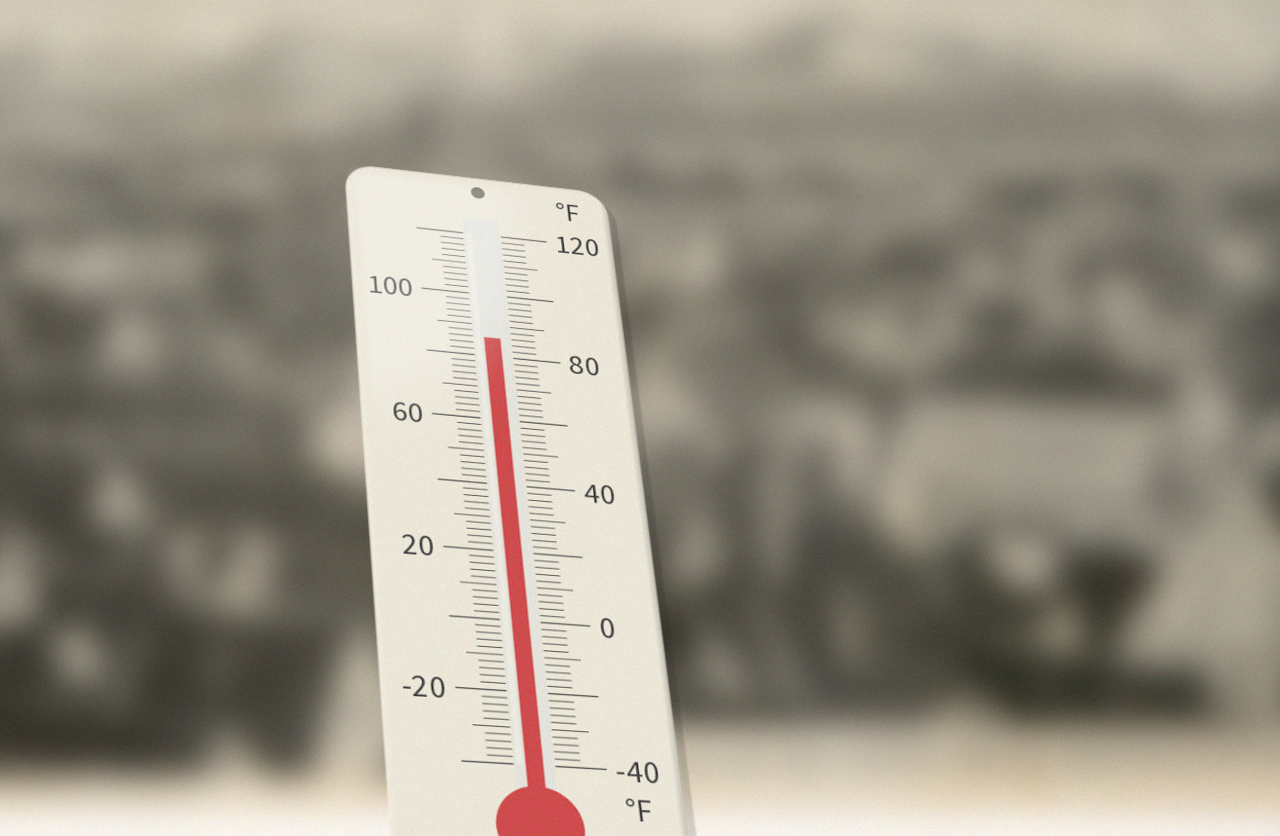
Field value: 86 °F
